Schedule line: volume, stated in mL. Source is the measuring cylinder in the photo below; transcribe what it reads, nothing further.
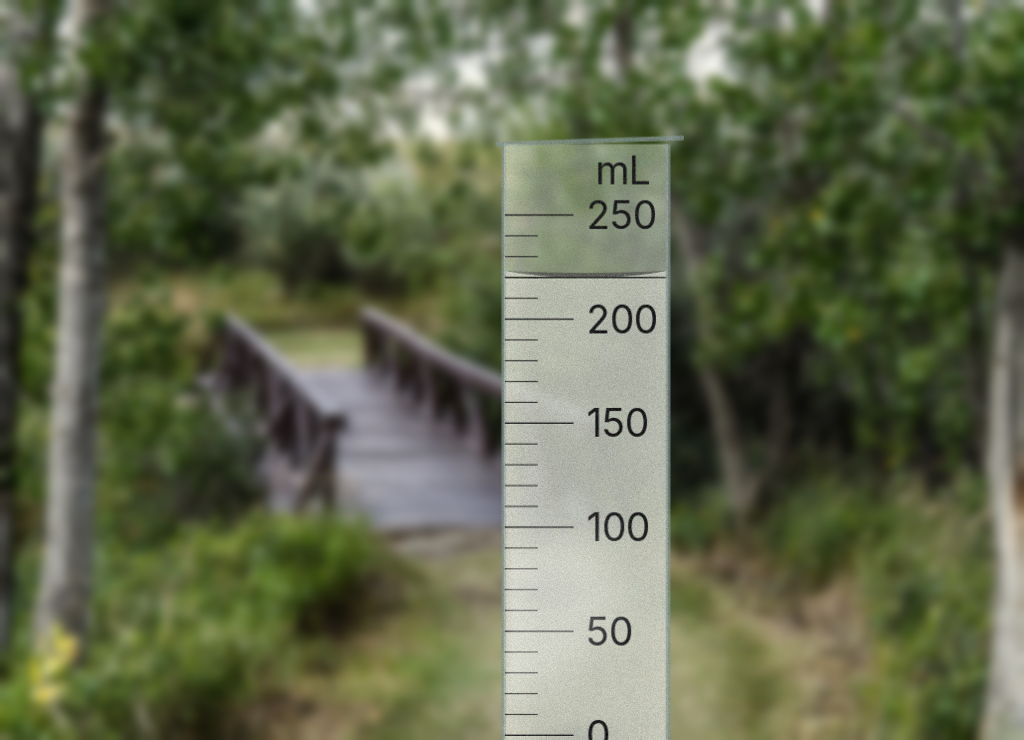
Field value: 220 mL
